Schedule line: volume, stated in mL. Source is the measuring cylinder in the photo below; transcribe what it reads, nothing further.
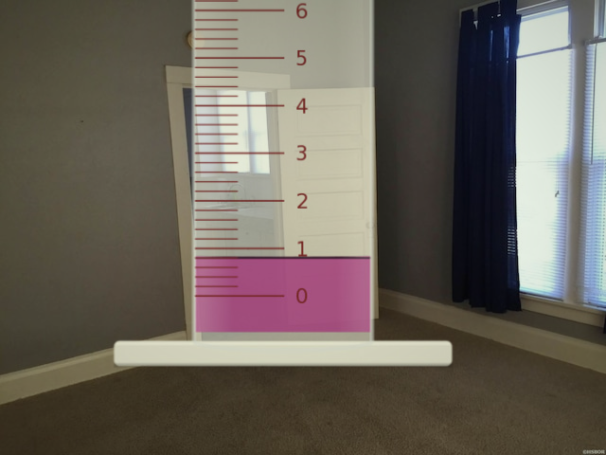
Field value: 0.8 mL
